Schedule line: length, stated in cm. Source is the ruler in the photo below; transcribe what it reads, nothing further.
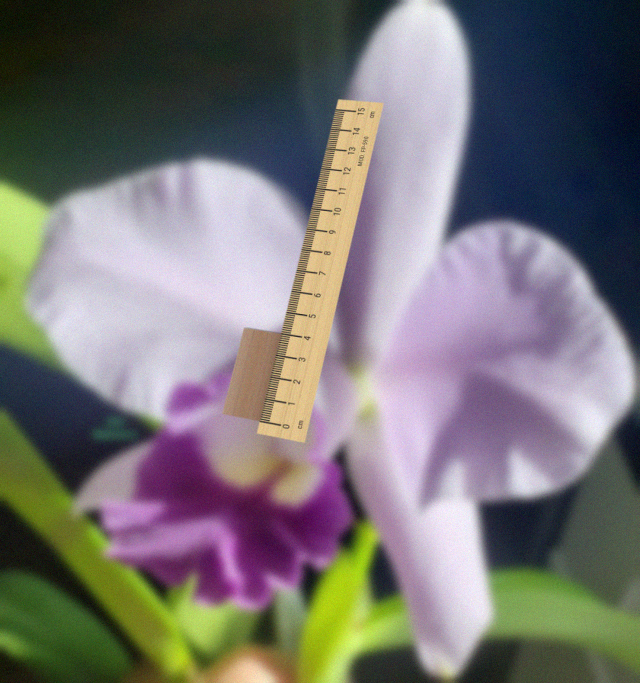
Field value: 4 cm
